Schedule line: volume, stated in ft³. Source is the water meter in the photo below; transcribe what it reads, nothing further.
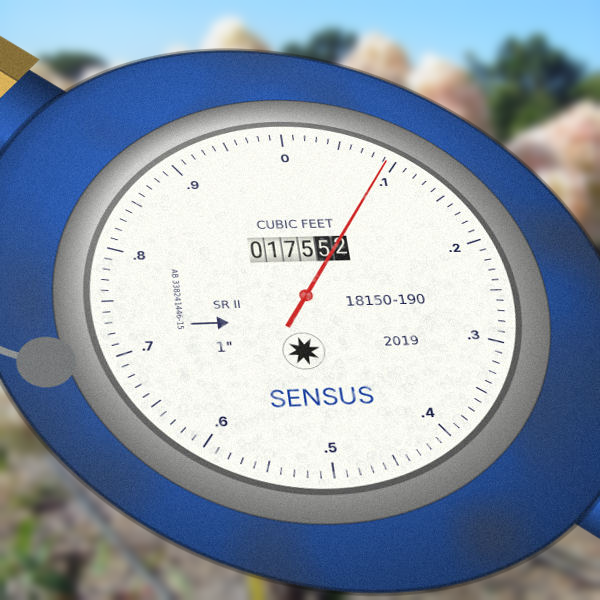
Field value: 17552.09 ft³
